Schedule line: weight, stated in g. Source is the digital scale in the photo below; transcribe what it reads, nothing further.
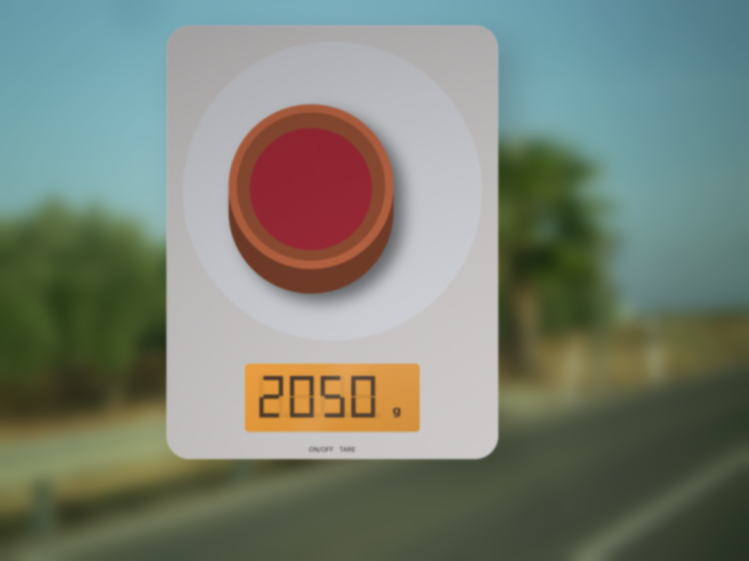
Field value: 2050 g
